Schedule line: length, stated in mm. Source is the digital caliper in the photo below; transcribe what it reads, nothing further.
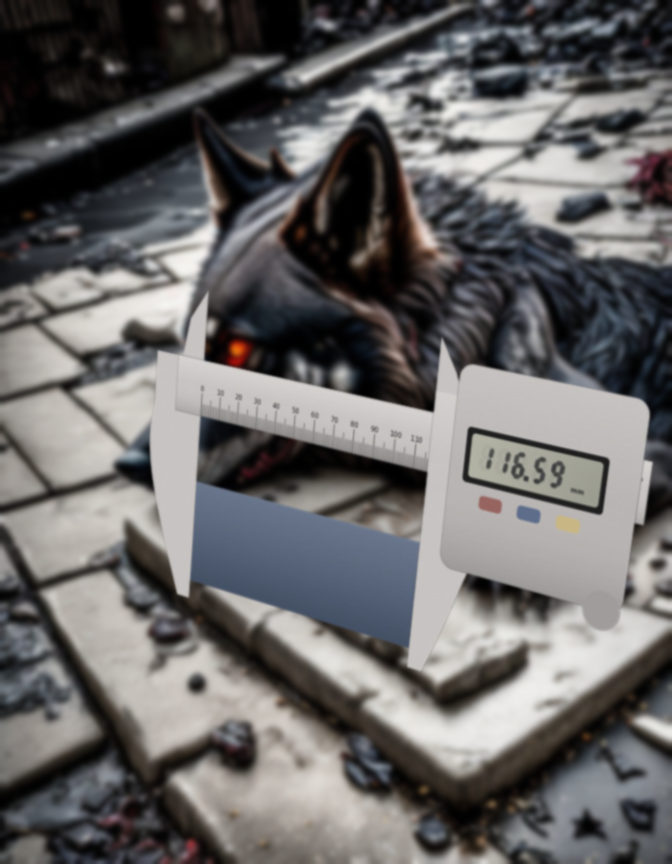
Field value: 116.59 mm
